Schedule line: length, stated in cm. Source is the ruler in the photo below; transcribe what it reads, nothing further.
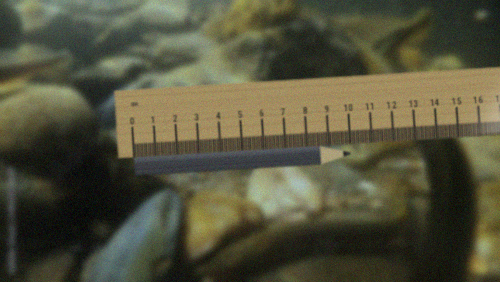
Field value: 10 cm
